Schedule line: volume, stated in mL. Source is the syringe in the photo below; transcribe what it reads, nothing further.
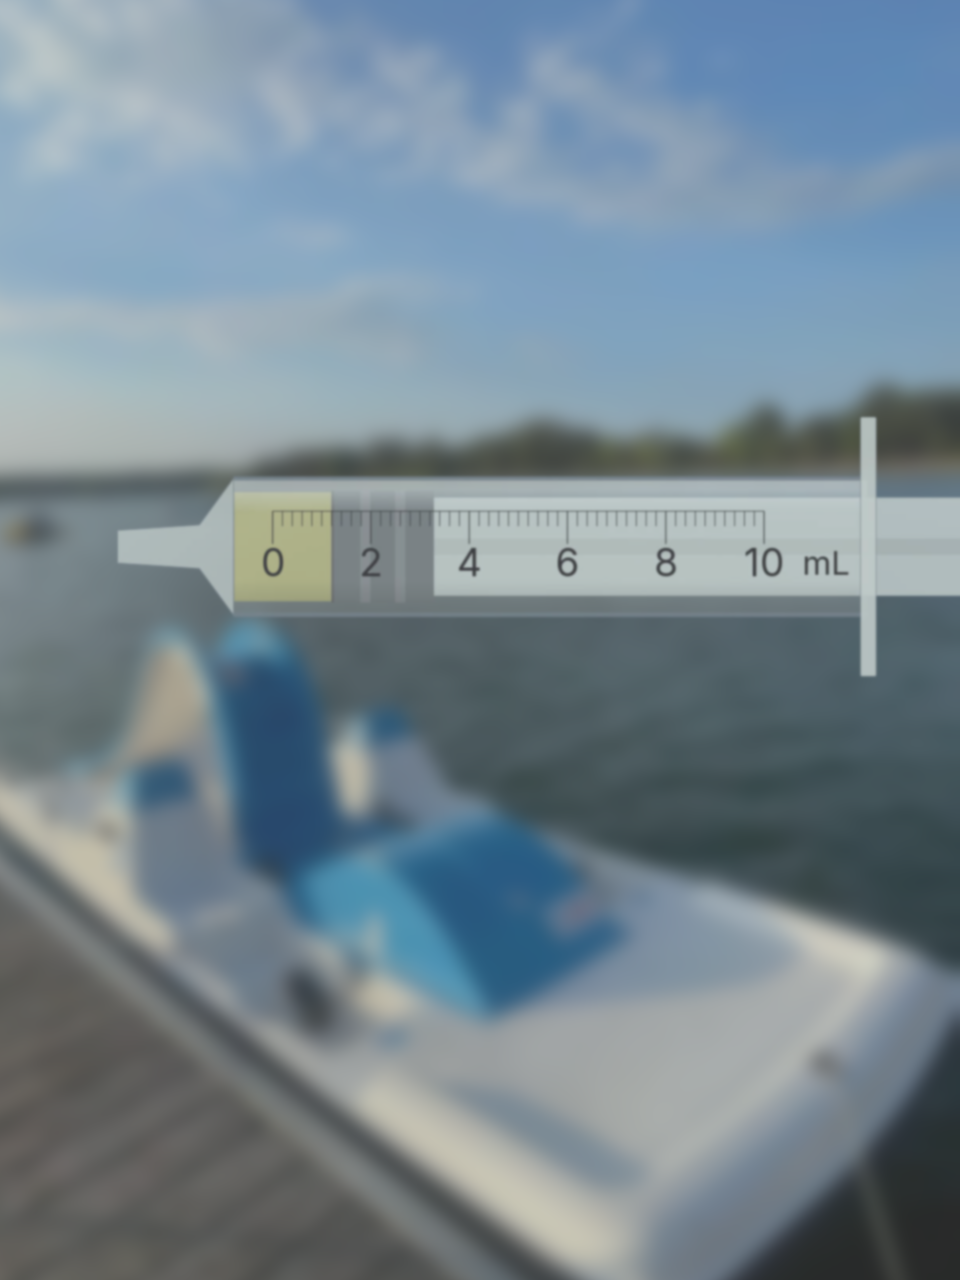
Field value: 1.2 mL
